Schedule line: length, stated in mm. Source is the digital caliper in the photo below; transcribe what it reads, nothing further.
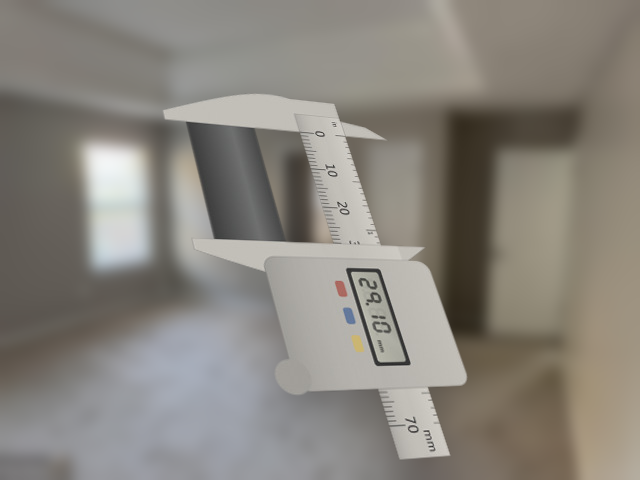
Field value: 29.10 mm
